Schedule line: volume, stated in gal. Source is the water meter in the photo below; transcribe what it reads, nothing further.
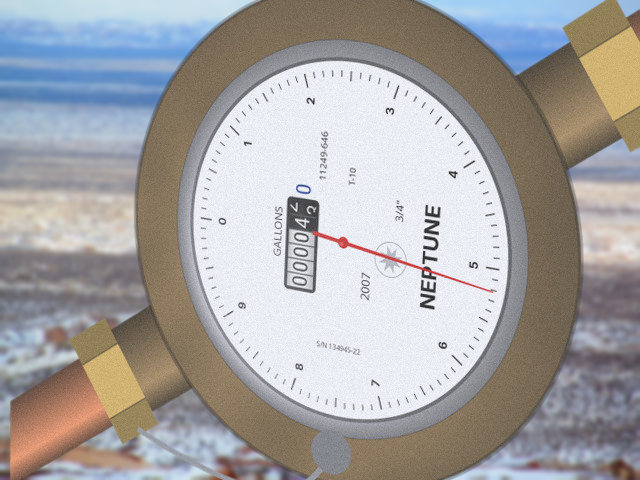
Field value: 425.2 gal
